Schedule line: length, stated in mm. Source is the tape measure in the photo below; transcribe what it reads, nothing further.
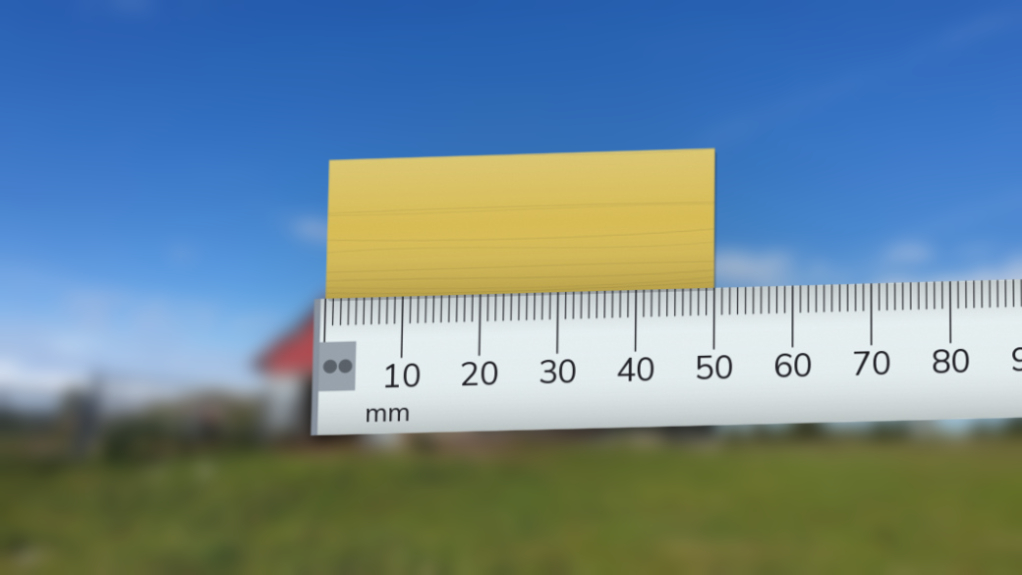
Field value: 50 mm
